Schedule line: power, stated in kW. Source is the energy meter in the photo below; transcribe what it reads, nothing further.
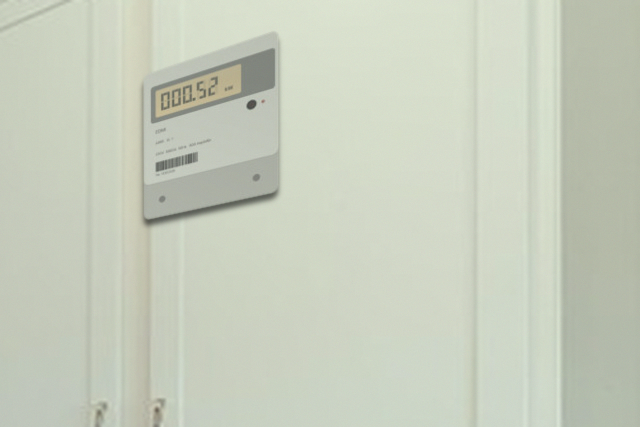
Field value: 0.52 kW
